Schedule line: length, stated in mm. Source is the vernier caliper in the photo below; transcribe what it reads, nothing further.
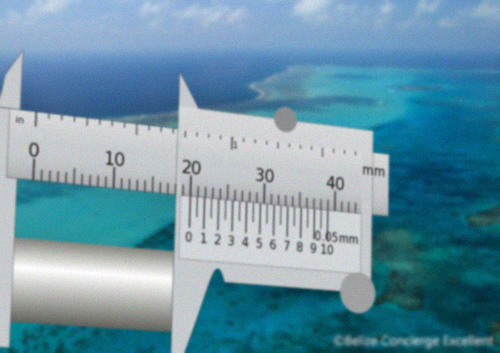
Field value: 20.0 mm
